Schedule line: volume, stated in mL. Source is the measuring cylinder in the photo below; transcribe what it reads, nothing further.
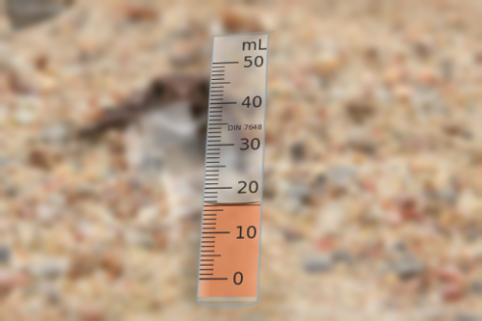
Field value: 16 mL
